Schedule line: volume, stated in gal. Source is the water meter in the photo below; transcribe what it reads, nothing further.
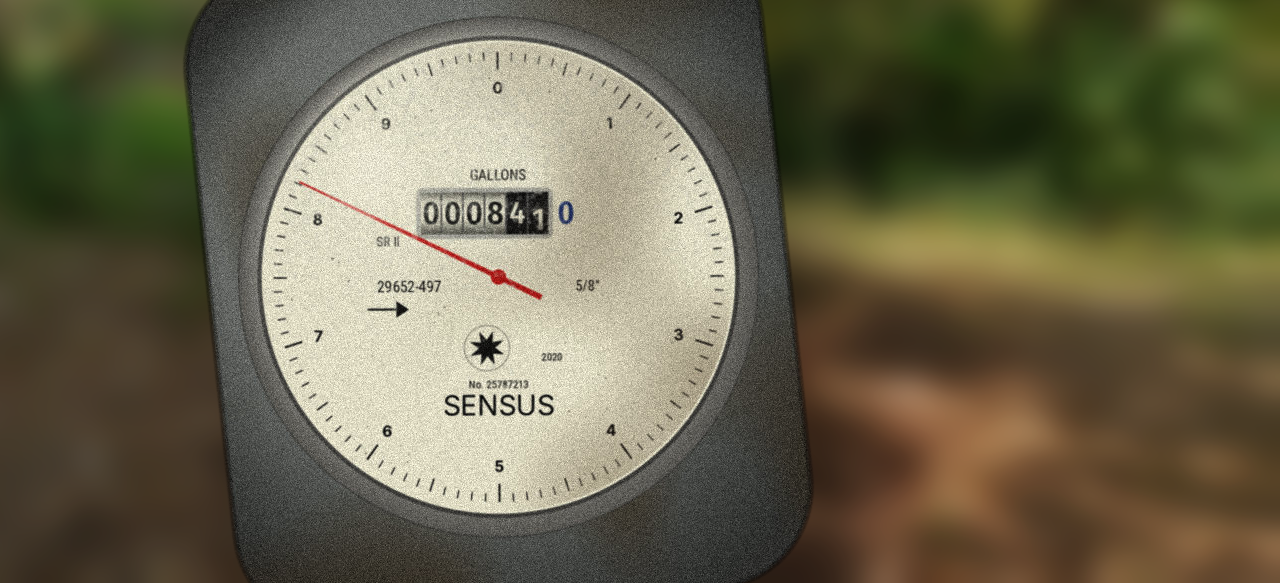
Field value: 8408.2 gal
